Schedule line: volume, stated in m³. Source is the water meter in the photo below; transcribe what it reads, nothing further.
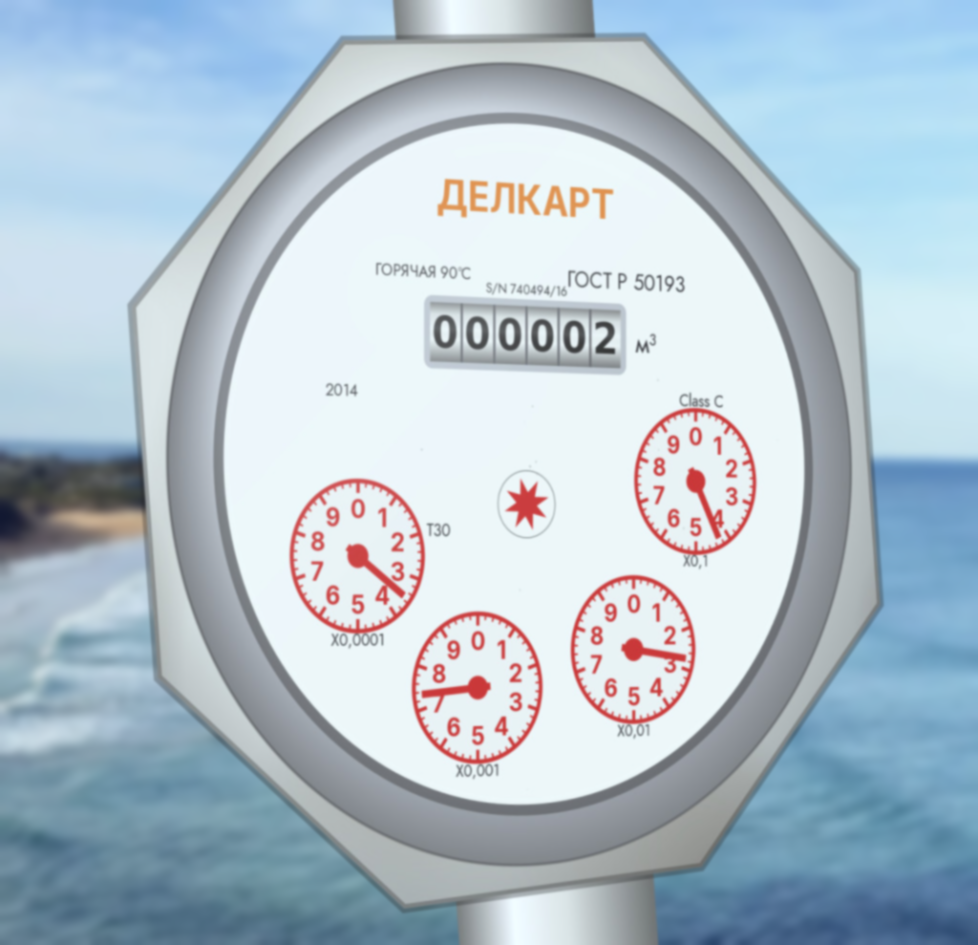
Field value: 2.4273 m³
